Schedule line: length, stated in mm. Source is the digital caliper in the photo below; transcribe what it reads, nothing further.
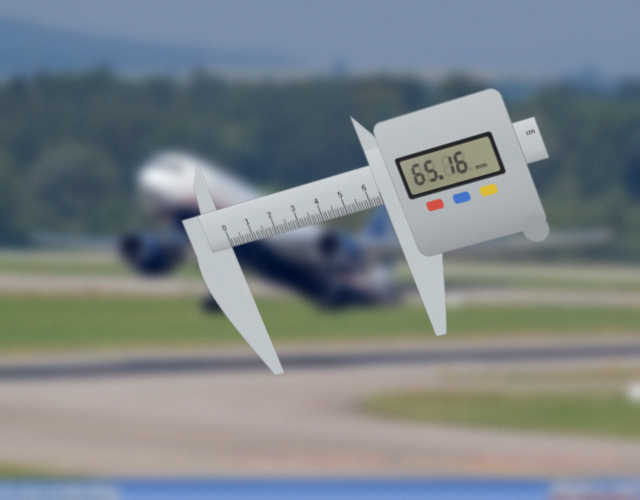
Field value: 65.16 mm
